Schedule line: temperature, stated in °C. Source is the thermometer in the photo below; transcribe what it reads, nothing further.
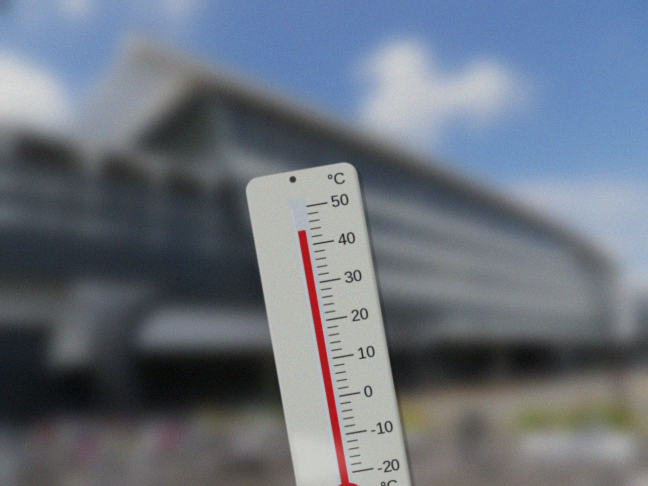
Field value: 44 °C
